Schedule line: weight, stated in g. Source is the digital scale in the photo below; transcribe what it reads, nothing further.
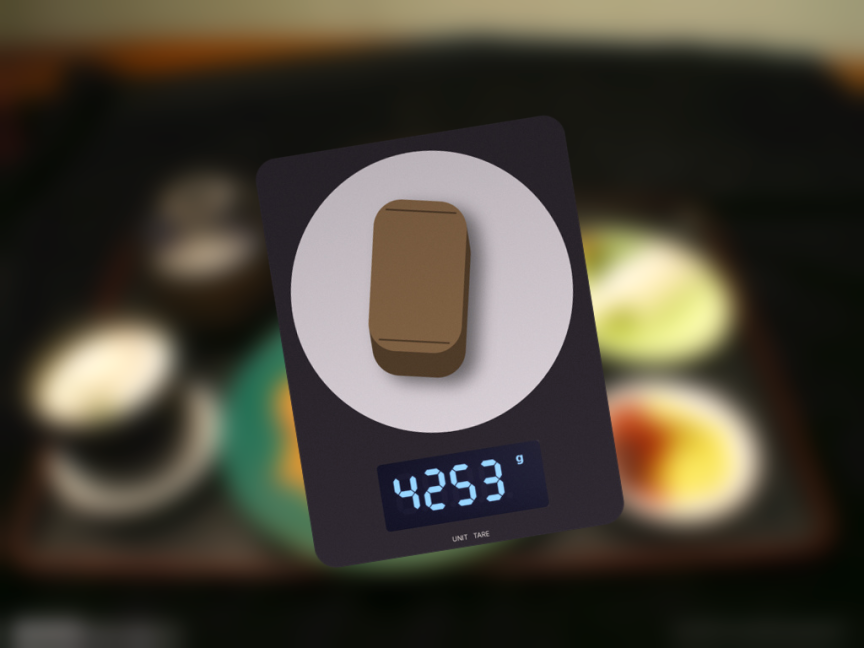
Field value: 4253 g
